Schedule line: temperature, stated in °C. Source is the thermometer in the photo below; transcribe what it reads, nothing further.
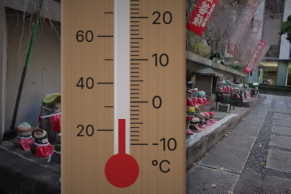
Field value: -4 °C
